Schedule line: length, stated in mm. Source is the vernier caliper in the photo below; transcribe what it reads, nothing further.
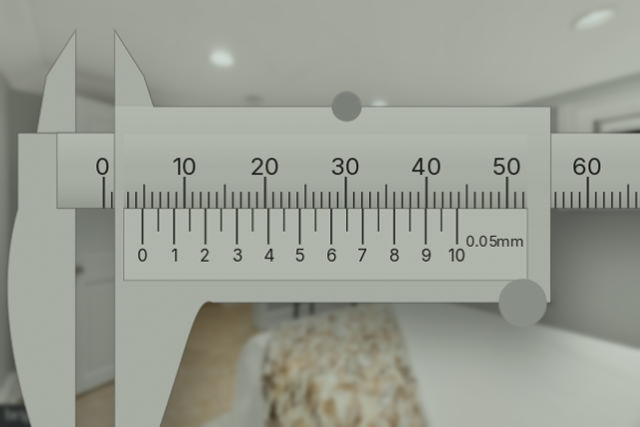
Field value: 4.8 mm
